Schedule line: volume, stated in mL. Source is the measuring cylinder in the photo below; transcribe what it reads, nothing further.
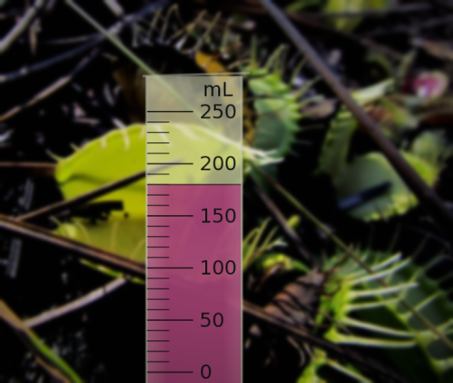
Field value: 180 mL
